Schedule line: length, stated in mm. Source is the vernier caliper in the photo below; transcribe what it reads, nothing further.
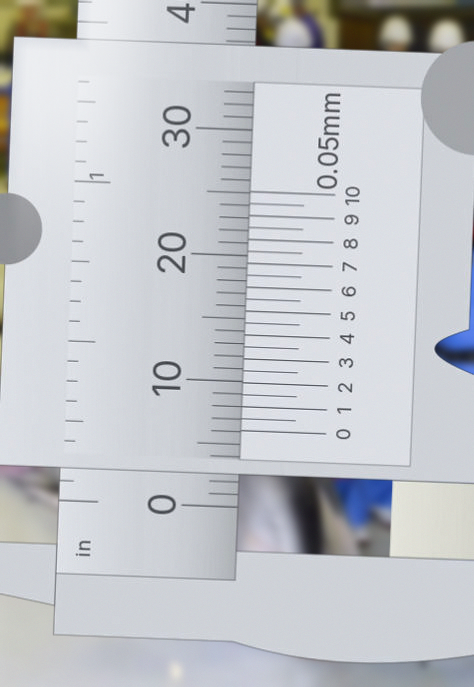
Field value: 6.1 mm
